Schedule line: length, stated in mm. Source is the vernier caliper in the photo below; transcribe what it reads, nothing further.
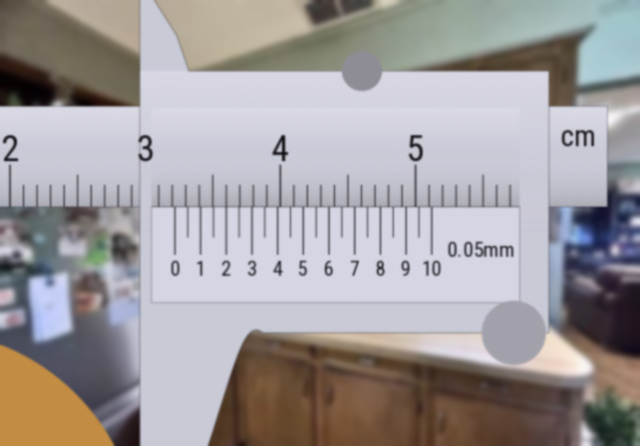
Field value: 32.2 mm
